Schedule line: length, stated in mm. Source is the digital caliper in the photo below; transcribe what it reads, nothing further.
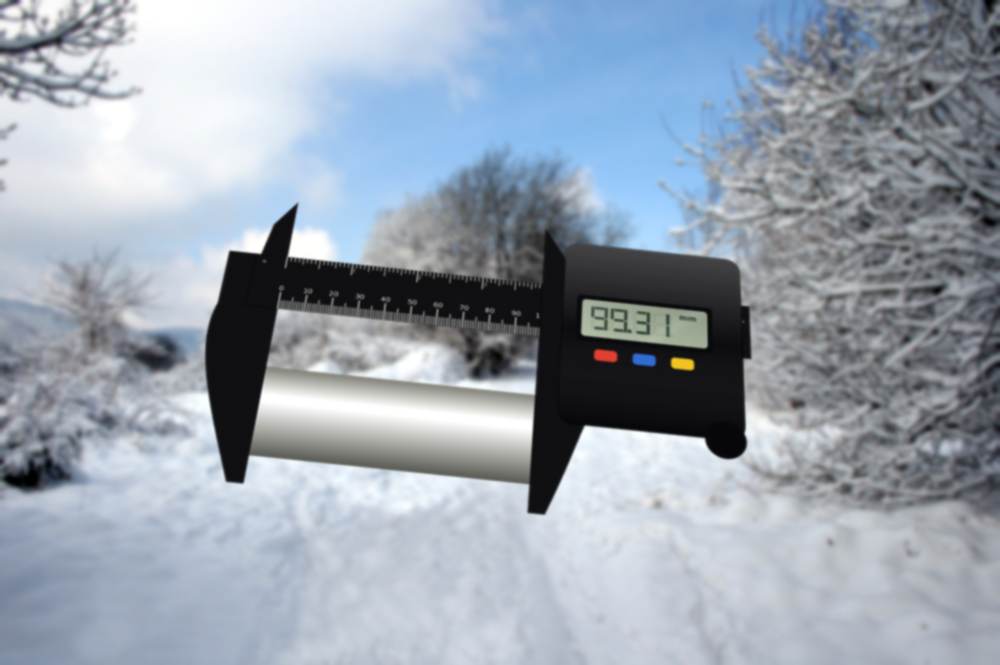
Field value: 99.31 mm
